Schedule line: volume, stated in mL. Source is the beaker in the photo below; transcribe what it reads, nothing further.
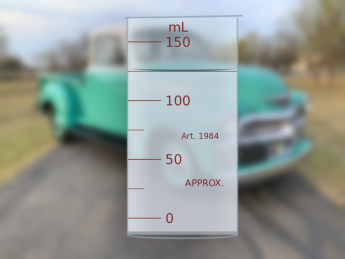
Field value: 125 mL
